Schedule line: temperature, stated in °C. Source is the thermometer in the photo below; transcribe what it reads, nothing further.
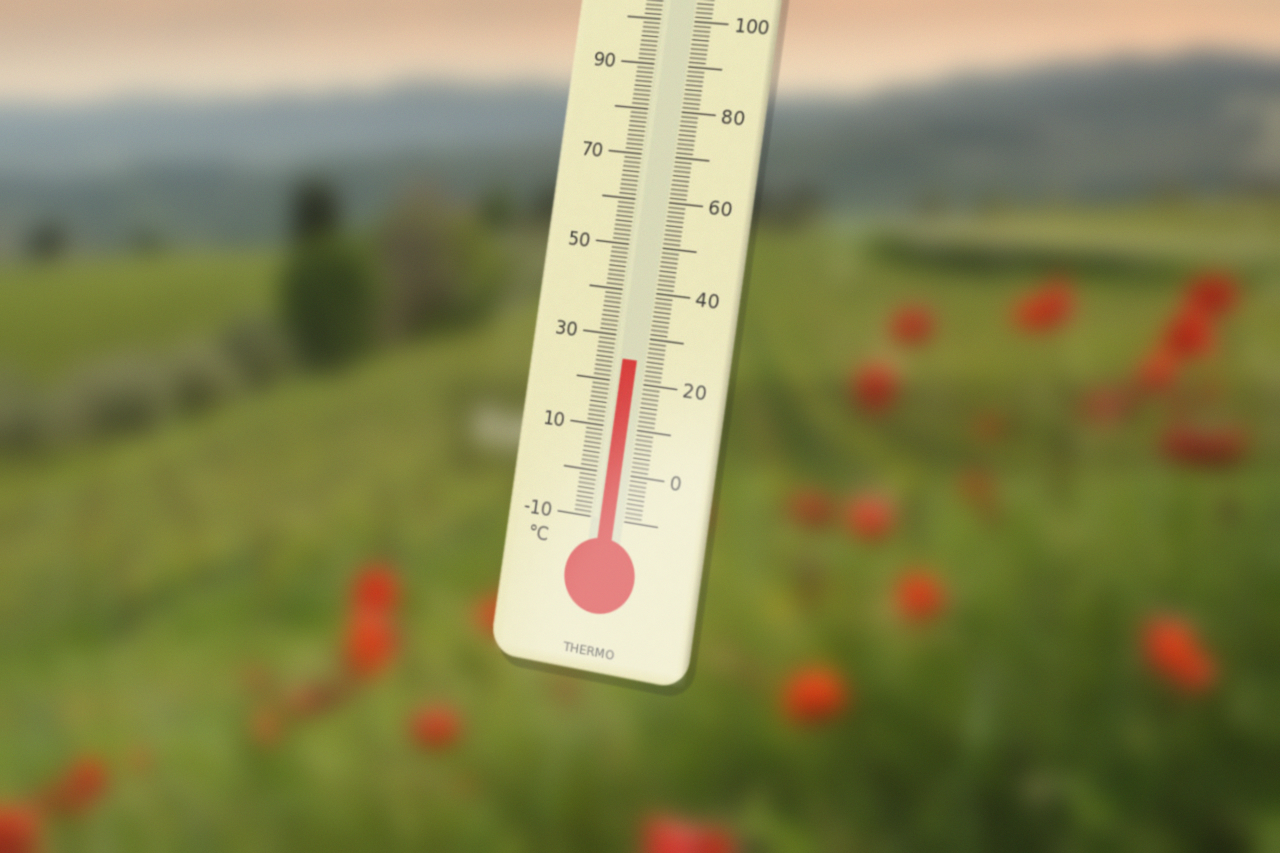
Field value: 25 °C
